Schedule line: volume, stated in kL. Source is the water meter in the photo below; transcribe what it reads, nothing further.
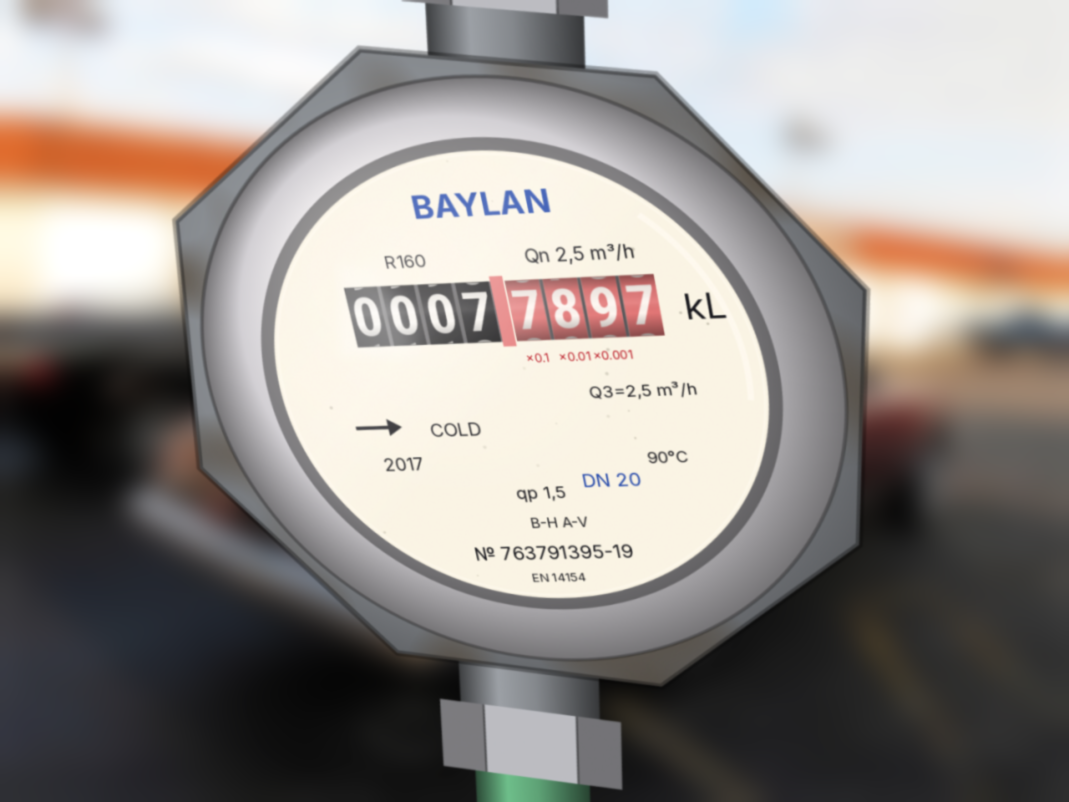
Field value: 7.7897 kL
